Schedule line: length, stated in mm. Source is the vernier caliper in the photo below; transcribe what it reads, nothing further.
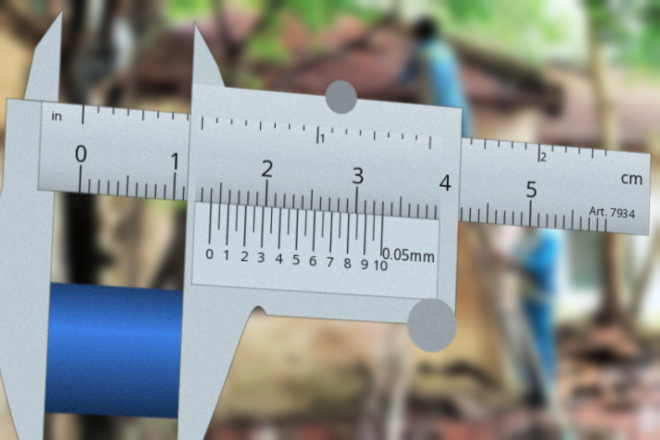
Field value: 14.0 mm
